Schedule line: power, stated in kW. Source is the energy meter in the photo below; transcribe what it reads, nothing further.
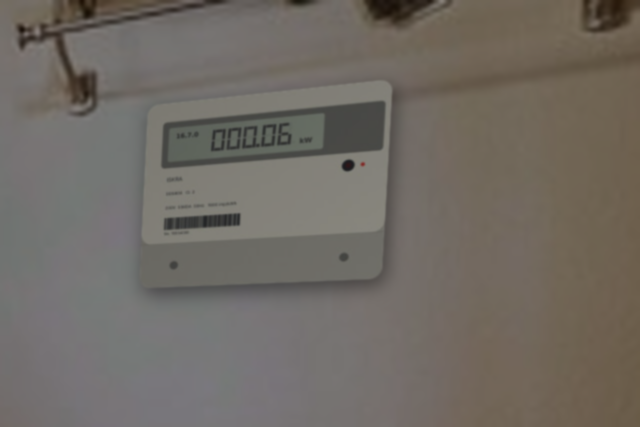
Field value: 0.06 kW
